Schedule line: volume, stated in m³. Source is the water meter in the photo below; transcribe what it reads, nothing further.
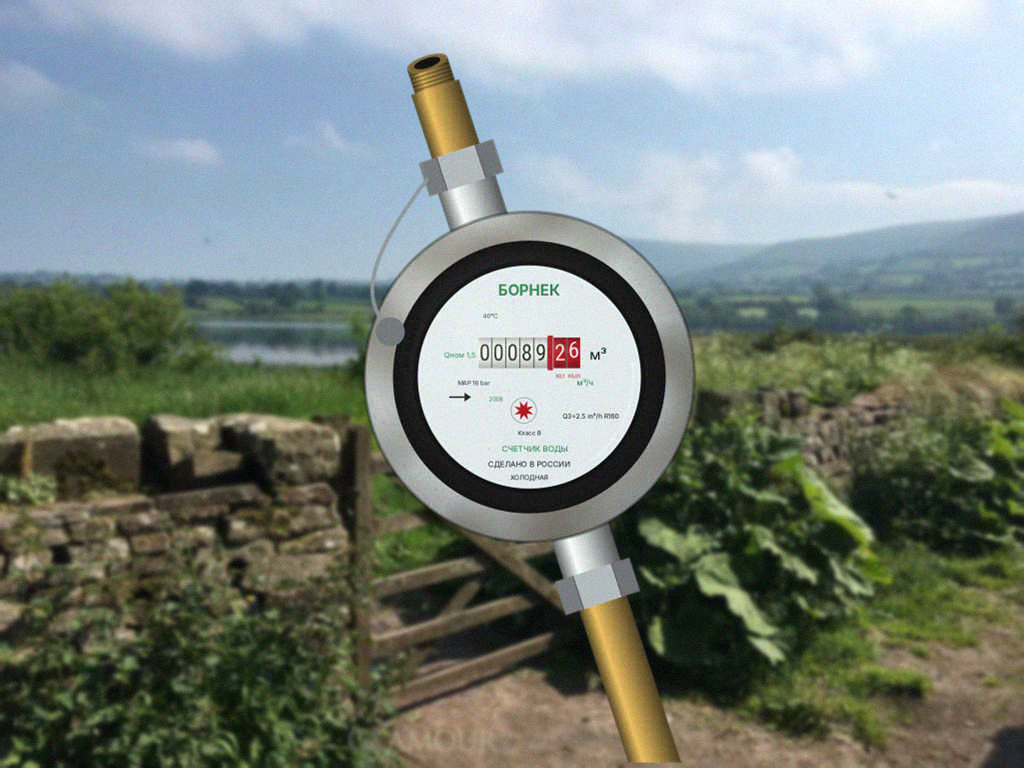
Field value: 89.26 m³
